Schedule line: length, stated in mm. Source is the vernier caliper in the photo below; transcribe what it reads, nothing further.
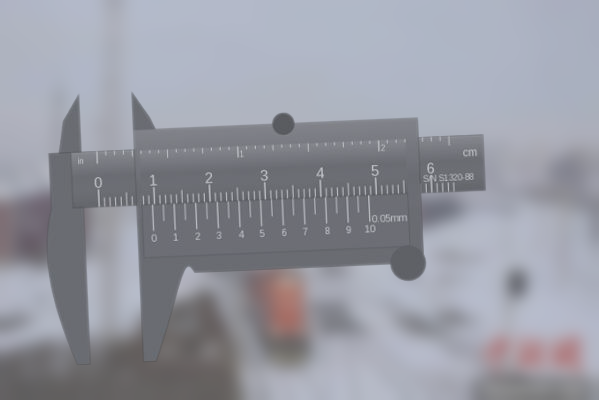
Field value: 9.6 mm
